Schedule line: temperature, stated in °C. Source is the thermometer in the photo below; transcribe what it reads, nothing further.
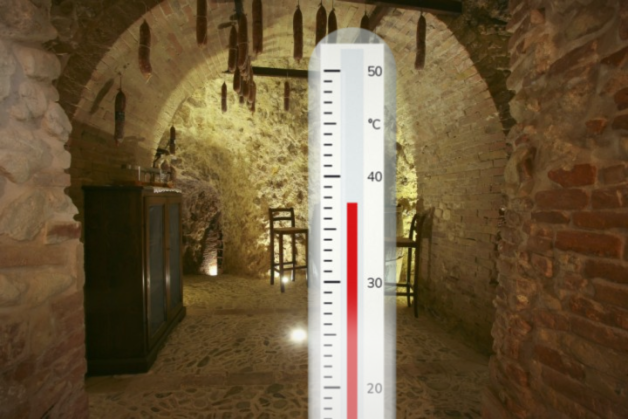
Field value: 37.5 °C
